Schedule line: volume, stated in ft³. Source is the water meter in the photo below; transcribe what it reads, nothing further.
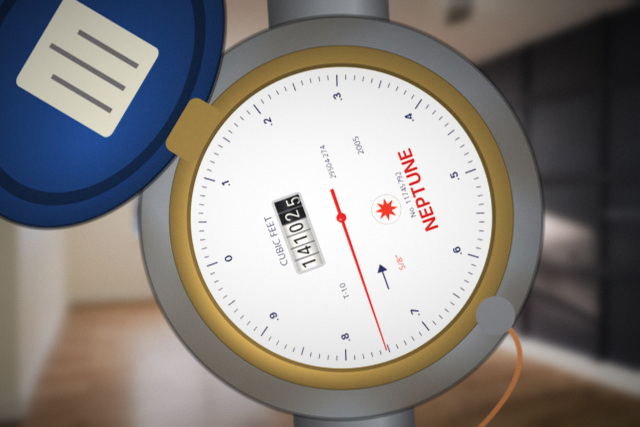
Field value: 141024.75 ft³
